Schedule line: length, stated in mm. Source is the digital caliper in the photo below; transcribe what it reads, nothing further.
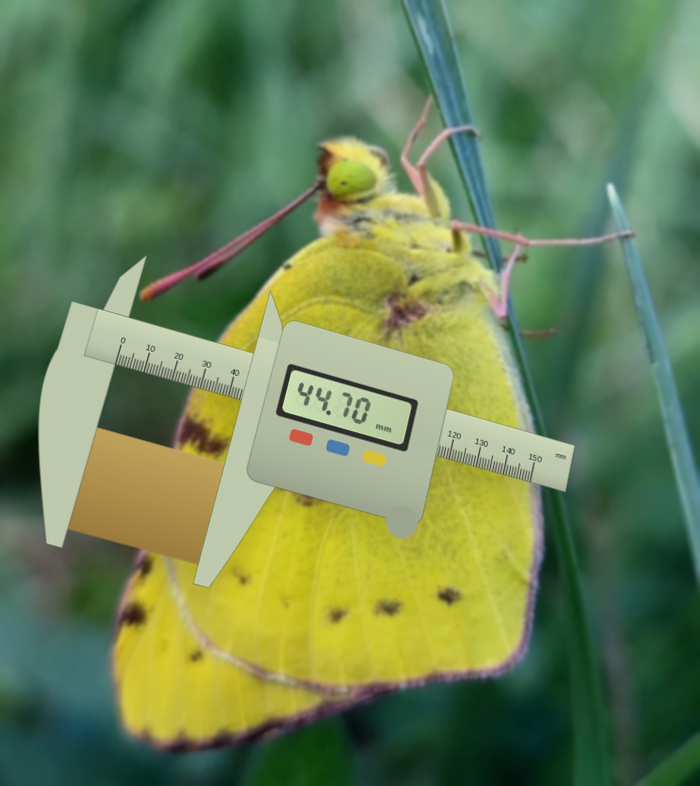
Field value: 44.70 mm
